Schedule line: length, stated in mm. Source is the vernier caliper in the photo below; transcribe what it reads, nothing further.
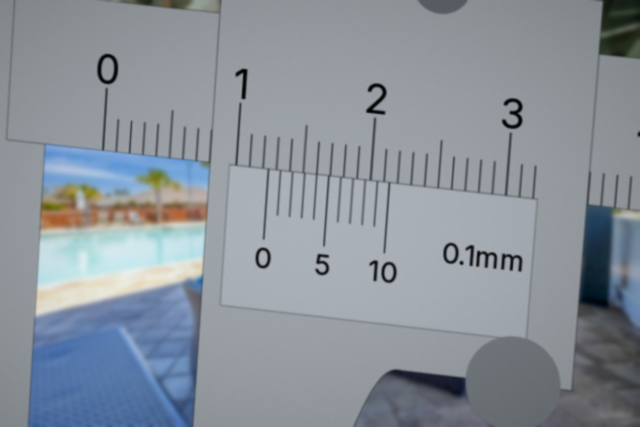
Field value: 12.4 mm
